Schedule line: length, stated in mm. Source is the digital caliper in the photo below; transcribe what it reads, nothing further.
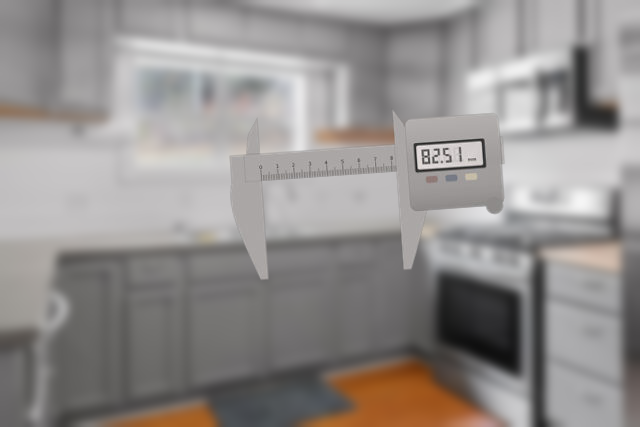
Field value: 82.51 mm
